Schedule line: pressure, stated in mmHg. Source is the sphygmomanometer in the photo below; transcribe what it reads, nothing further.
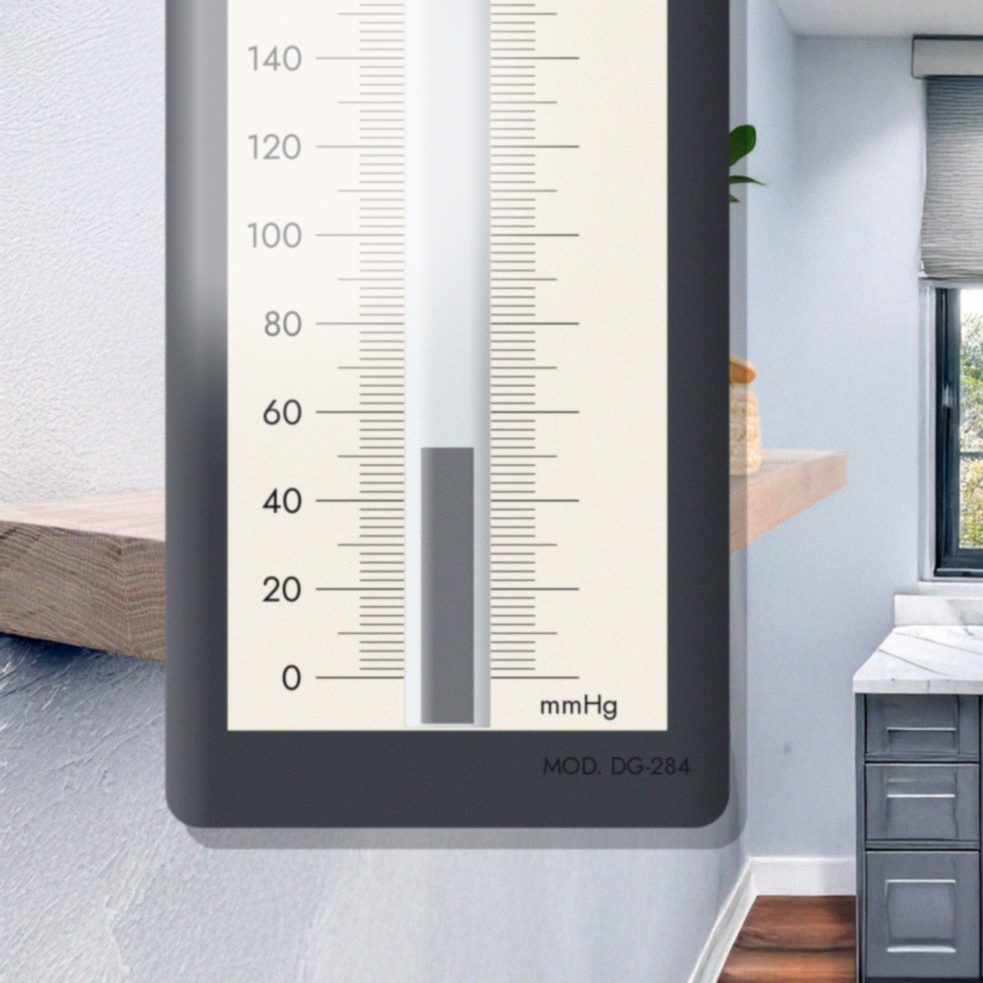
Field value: 52 mmHg
